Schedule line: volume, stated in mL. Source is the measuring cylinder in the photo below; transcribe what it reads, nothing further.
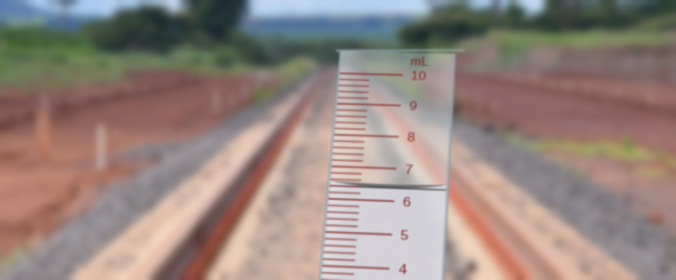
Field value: 6.4 mL
